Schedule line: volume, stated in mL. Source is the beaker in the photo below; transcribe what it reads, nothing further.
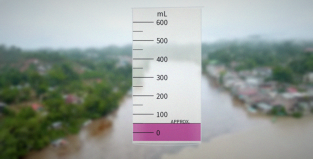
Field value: 50 mL
